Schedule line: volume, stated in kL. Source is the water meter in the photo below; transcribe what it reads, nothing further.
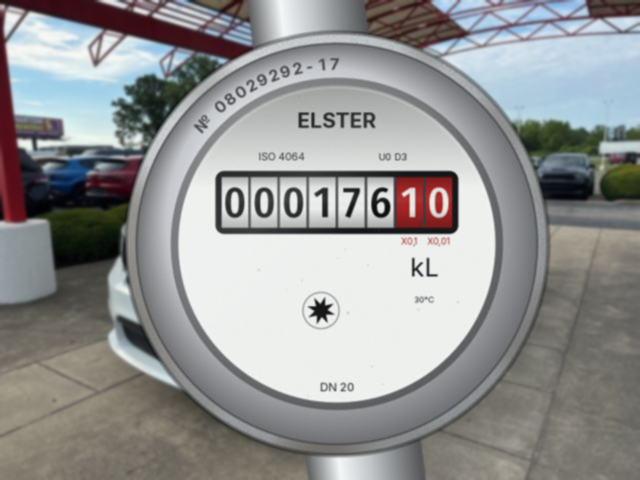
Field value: 176.10 kL
